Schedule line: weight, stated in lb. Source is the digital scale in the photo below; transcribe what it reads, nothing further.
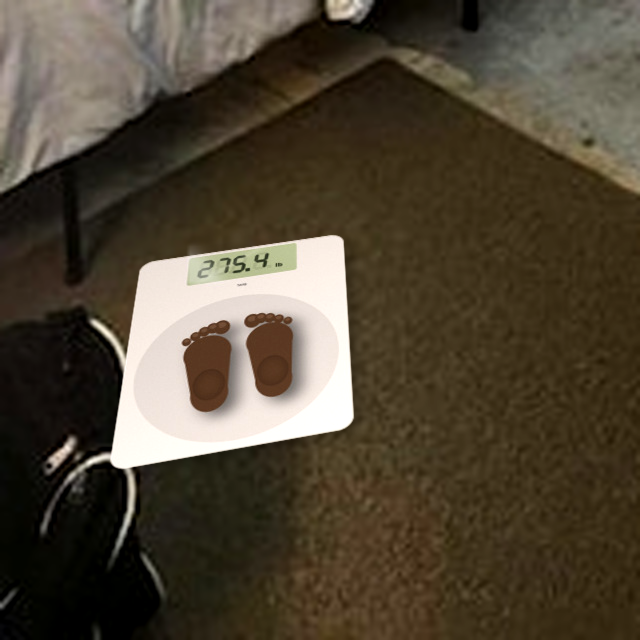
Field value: 275.4 lb
